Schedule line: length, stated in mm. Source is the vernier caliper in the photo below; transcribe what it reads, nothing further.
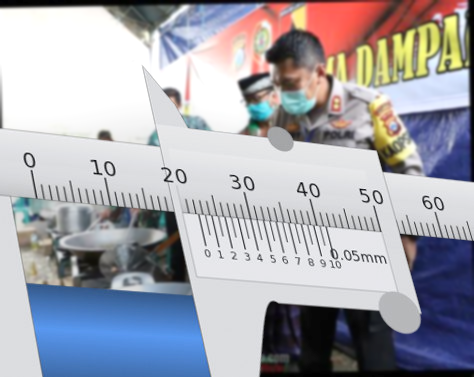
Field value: 22.4 mm
